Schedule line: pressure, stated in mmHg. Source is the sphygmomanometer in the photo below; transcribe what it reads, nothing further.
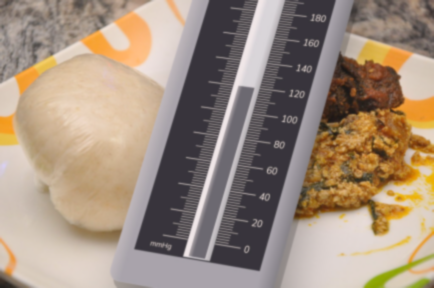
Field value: 120 mmHg
